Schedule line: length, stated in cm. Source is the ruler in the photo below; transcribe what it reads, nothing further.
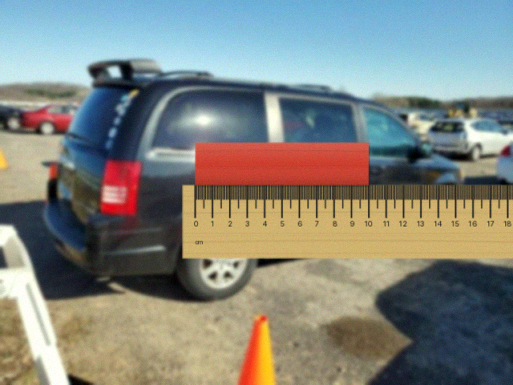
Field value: 10 cm
